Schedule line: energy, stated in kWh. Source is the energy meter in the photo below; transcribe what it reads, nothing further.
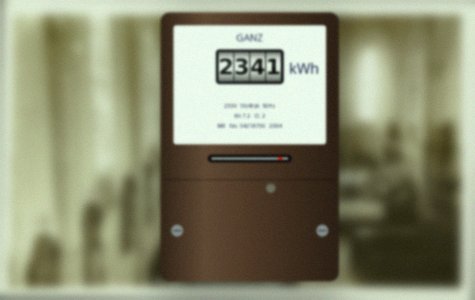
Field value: 2341 kWh
